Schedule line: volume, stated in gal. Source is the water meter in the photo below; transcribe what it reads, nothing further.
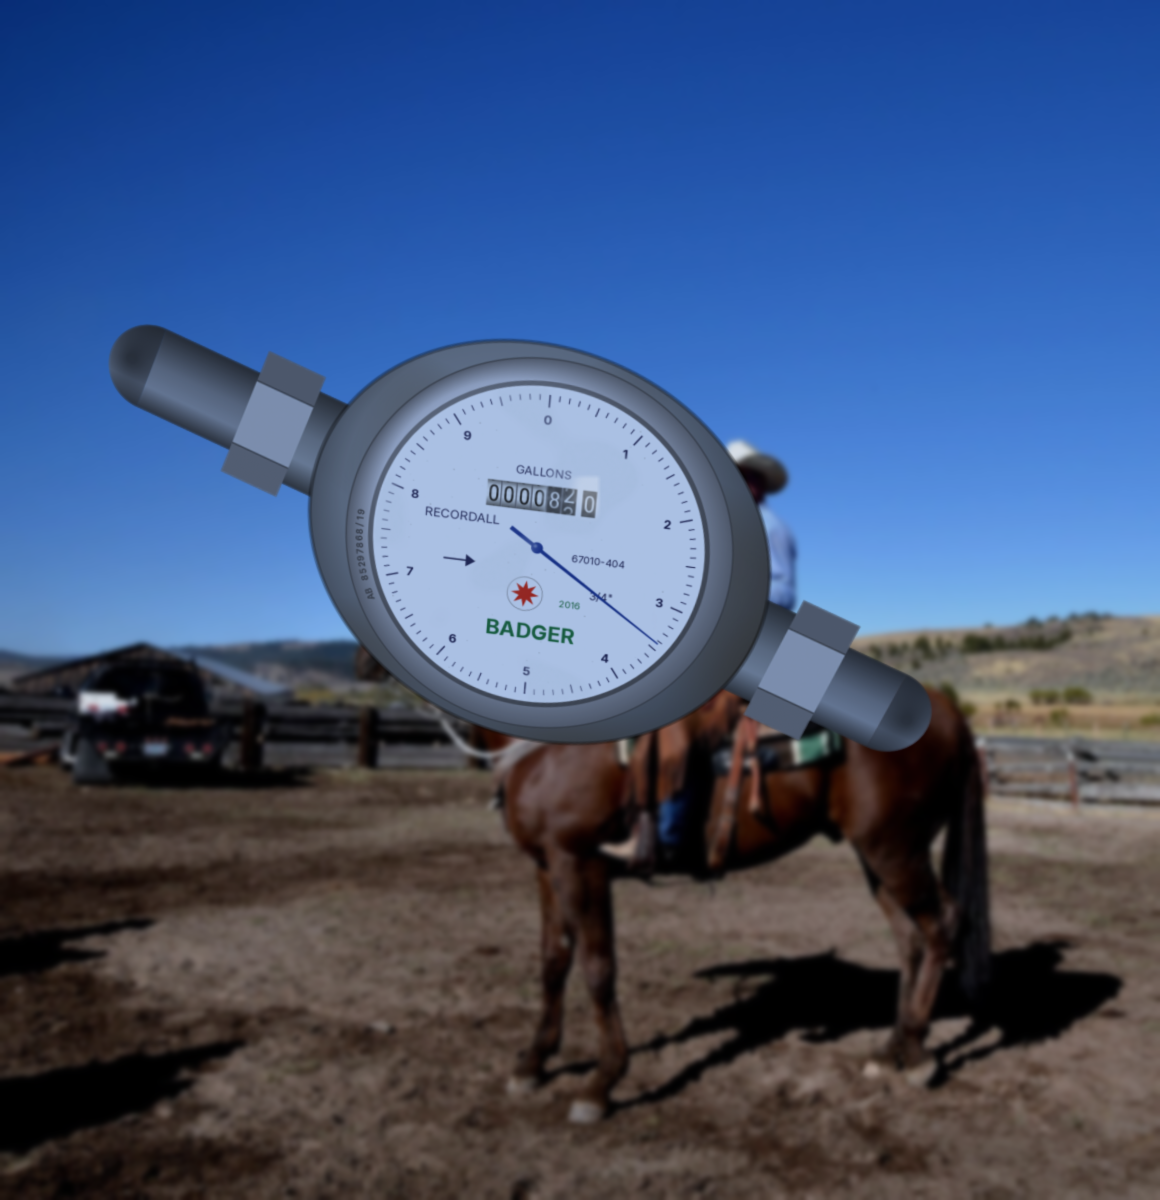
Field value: 823.4 gal
